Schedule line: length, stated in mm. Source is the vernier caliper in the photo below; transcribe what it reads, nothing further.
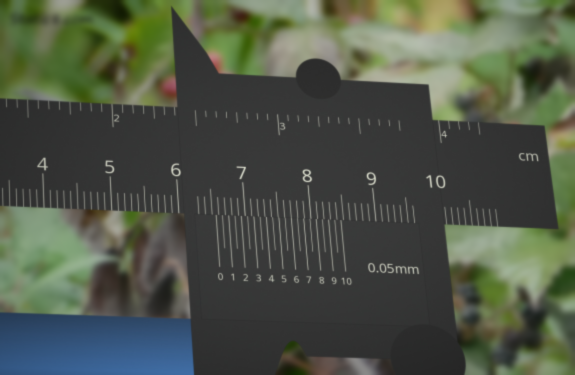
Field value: 65.6 mm
